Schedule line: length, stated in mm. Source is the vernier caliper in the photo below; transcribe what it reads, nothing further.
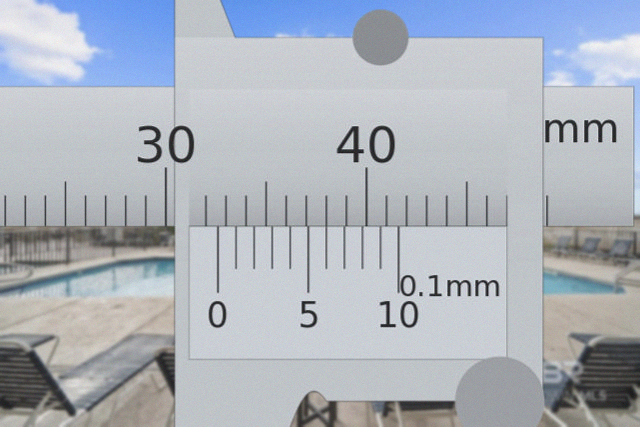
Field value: 32.6 mm
